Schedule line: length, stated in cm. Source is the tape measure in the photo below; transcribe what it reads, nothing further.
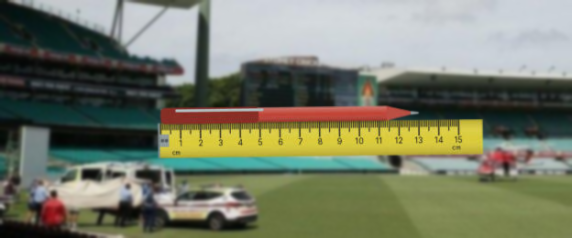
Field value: 13 cm
